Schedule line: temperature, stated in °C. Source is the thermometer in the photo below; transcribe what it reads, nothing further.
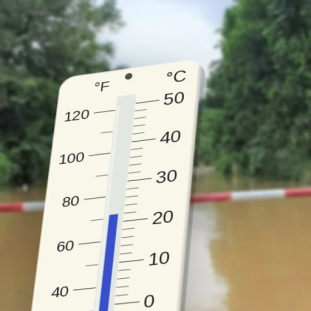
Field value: 22 °C
